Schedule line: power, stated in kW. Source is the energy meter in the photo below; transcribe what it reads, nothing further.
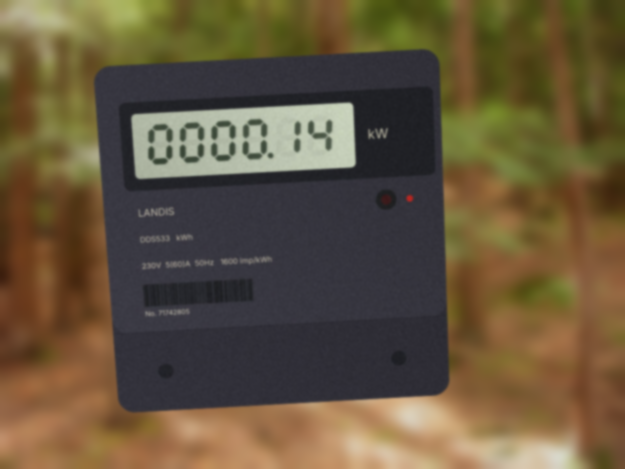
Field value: 0.14 kW
